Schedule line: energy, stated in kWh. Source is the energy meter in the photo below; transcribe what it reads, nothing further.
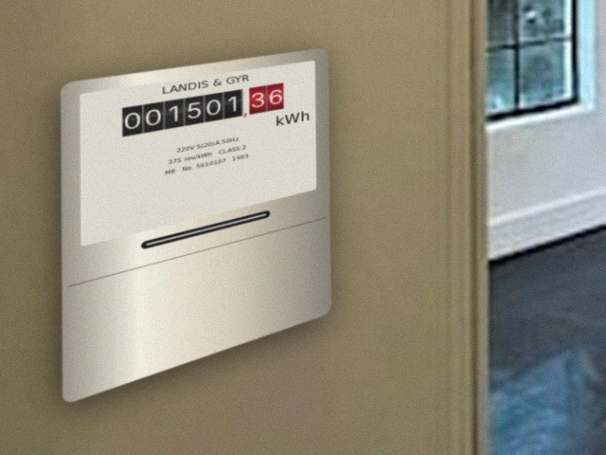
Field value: 1501.36 kWh
